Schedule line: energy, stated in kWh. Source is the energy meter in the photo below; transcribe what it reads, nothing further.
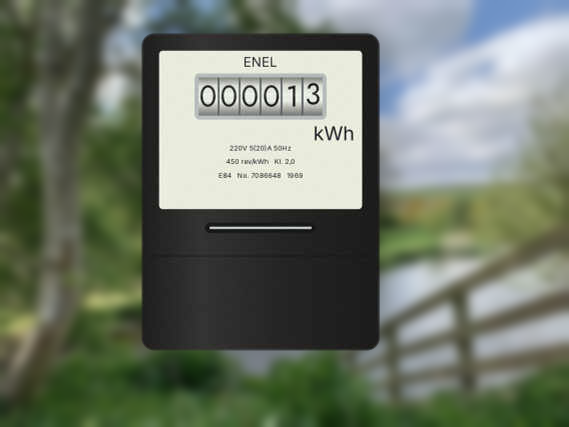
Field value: 13 kWh
